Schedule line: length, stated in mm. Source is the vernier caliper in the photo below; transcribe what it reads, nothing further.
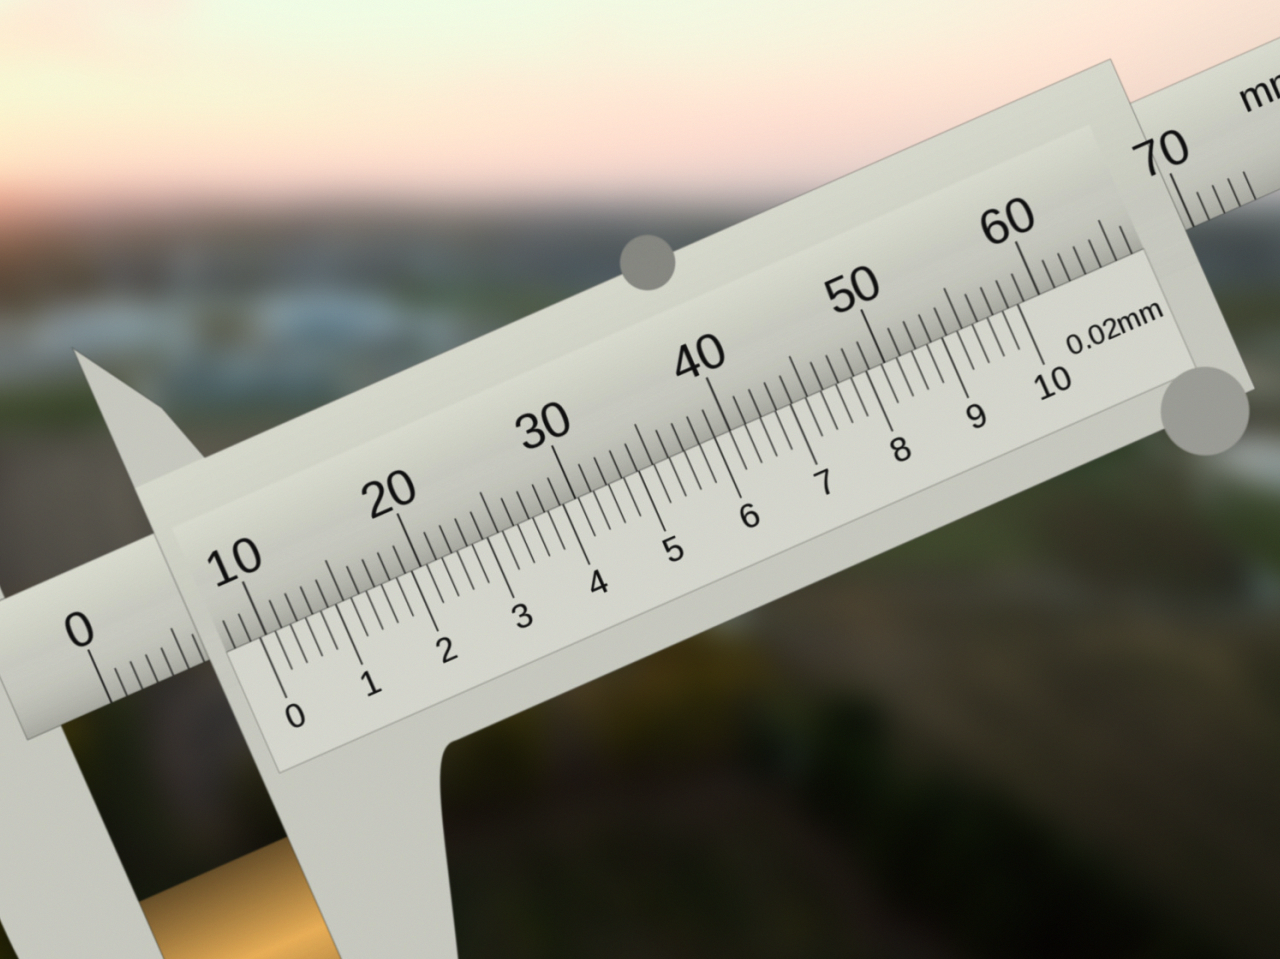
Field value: 9.6 mm
